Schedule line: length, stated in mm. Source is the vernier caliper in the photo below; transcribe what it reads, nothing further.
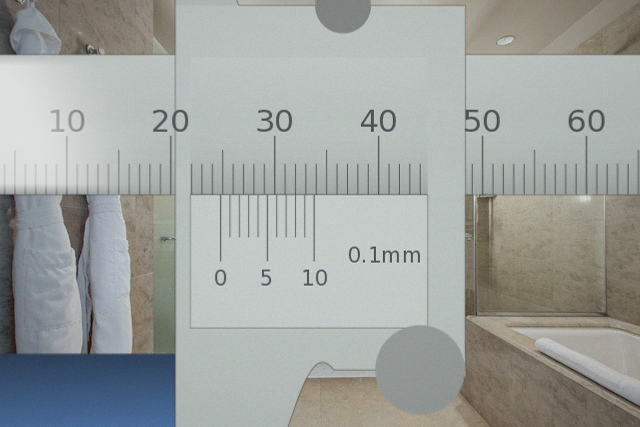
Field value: 24.8 mm
